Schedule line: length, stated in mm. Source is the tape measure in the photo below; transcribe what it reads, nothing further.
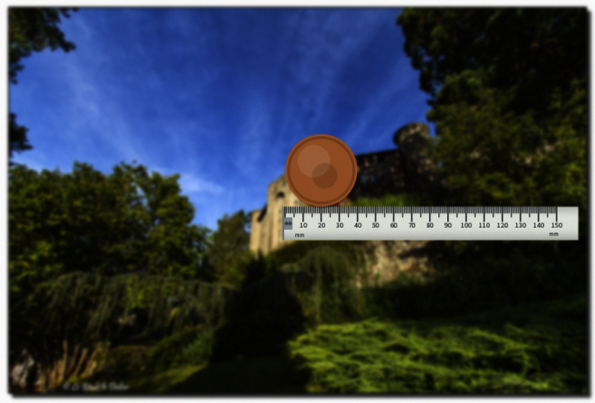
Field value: 40 mm
